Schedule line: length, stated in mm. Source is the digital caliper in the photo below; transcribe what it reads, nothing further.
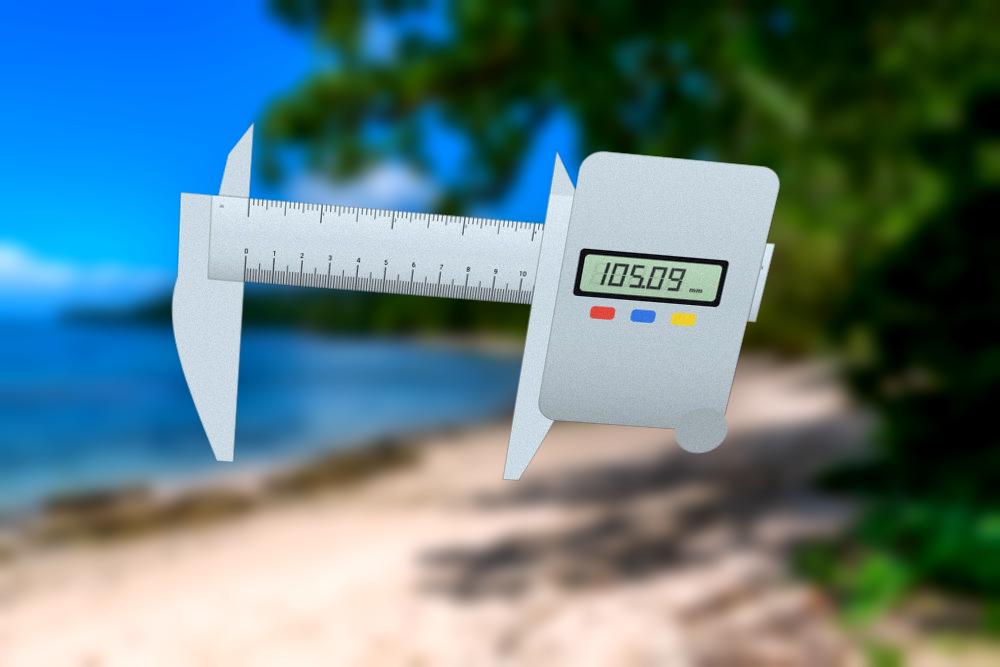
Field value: 105.09 mm
